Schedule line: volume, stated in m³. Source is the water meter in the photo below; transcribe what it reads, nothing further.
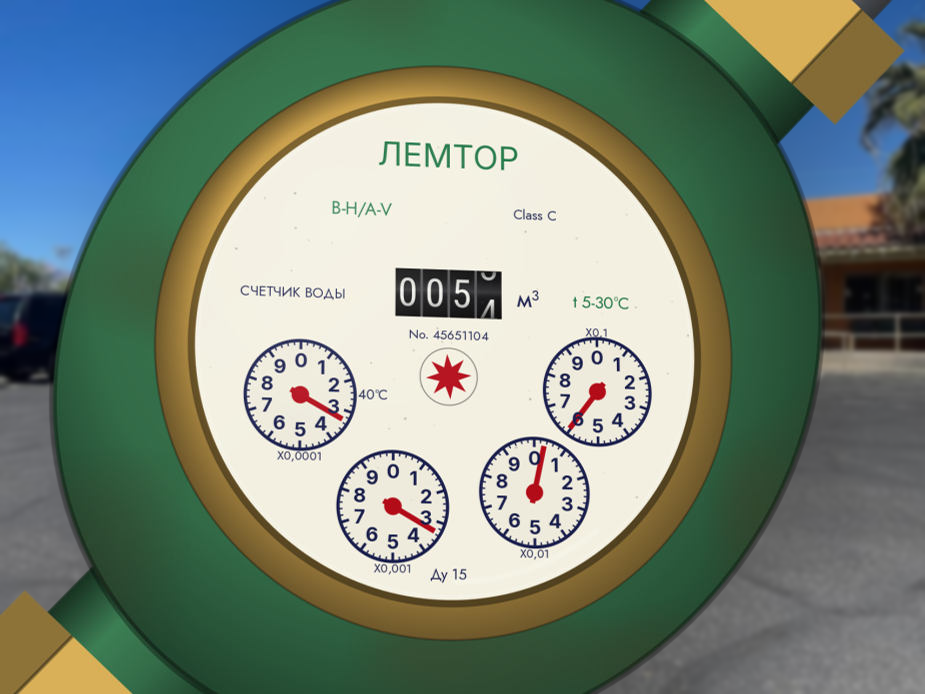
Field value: 53.6033 m³
